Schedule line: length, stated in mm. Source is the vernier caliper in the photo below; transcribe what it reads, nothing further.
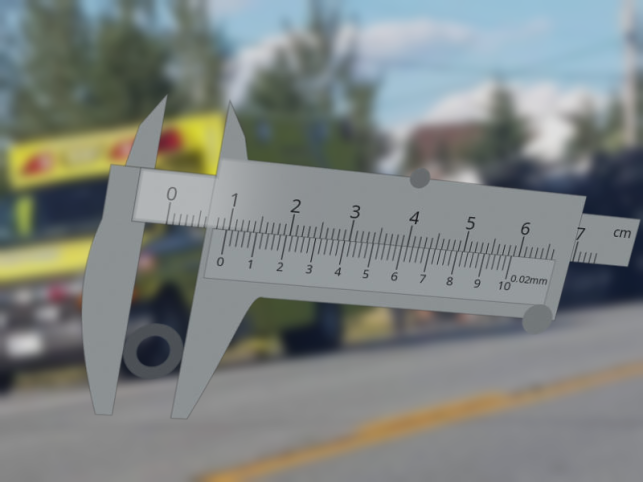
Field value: 9.6 mm
